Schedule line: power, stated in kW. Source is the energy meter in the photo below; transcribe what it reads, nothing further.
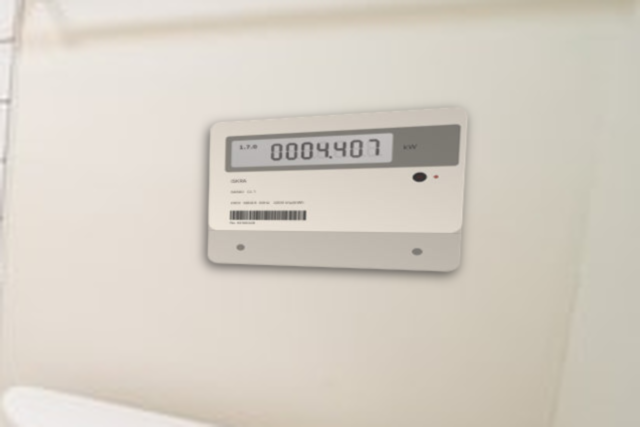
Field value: 4.407 kW
